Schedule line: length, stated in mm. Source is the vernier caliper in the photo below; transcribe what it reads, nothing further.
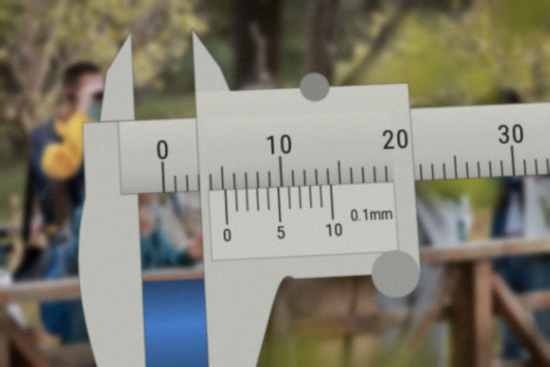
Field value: 5.2 mm
